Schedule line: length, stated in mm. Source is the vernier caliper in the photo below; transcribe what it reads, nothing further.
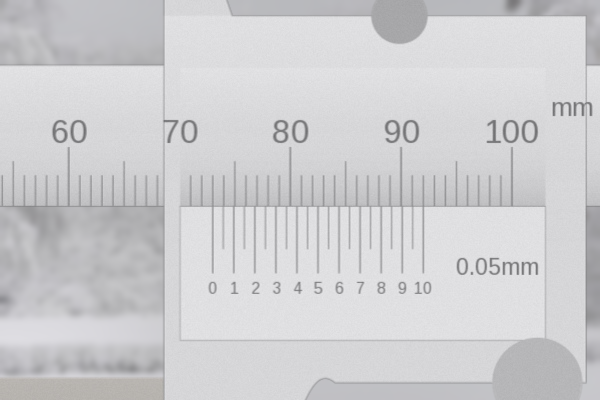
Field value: 73.0 mm
